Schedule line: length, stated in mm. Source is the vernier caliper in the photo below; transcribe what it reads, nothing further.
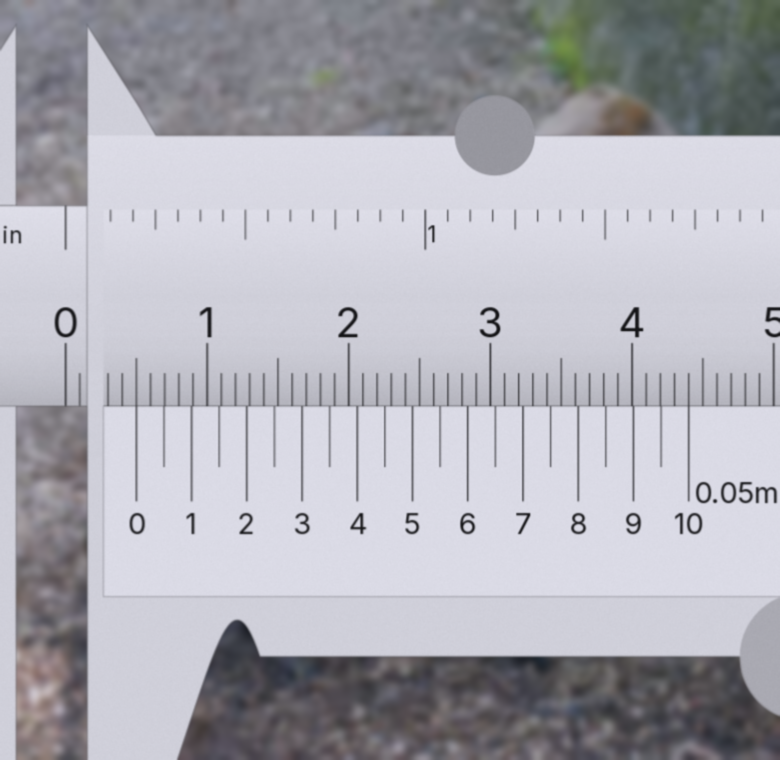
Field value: 5.0 mm
